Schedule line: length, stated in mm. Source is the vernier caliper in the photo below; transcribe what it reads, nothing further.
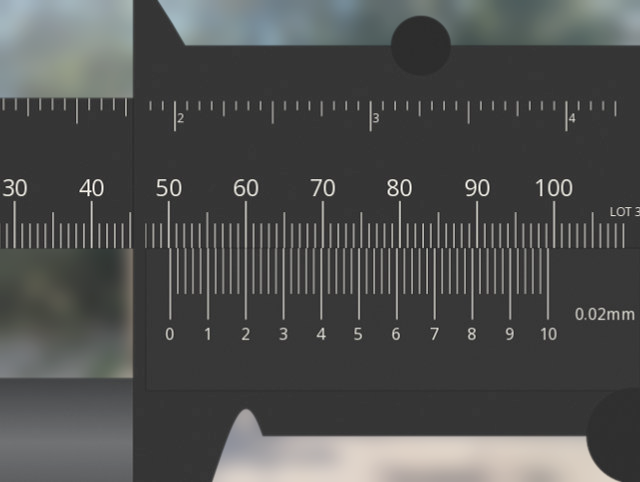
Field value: 50.2 mm
